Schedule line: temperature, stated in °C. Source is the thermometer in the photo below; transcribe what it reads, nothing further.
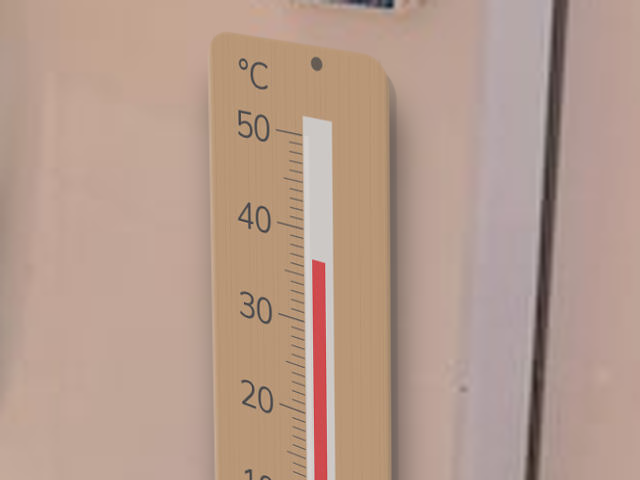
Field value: 37 °C
